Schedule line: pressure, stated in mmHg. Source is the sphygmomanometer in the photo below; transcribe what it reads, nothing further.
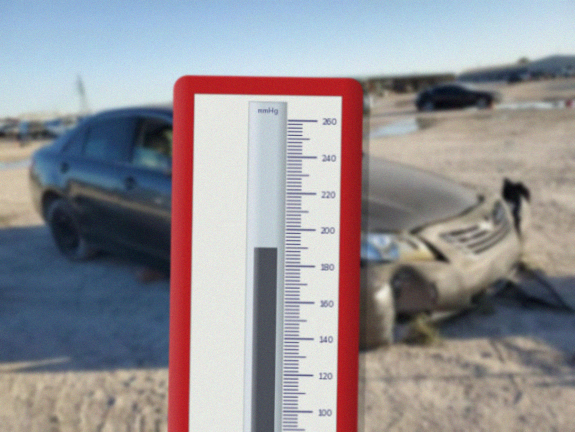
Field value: 190 mmHg
